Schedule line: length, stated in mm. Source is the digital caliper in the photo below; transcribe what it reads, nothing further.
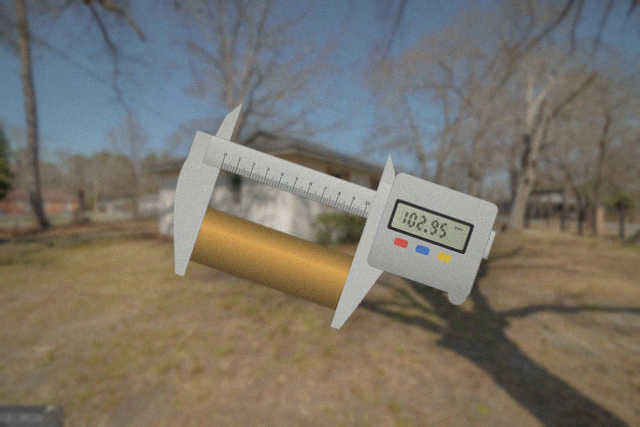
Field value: 102.95 mm
